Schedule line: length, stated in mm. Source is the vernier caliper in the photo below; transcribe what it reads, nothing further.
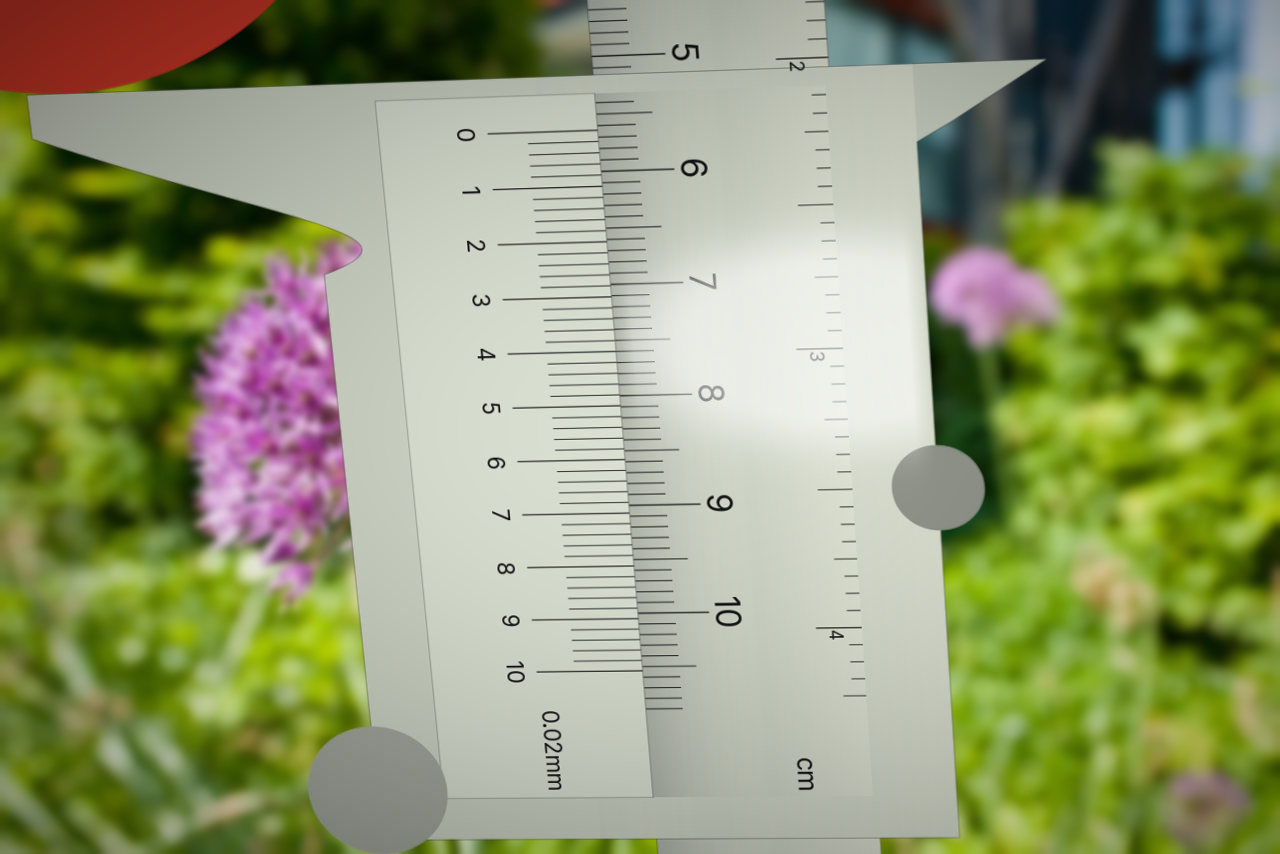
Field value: 56.4 mm
